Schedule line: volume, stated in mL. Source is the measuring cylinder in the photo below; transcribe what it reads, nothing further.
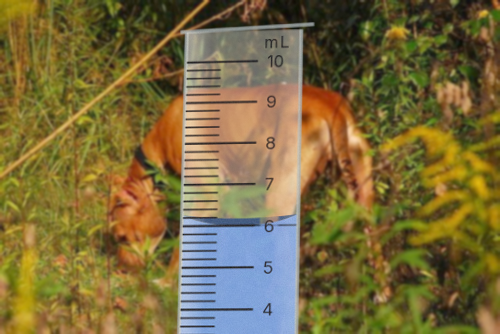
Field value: 6 mL
